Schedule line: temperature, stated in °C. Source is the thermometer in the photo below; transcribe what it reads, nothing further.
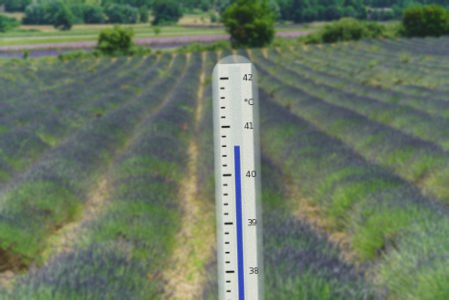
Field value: 40.6 °C
